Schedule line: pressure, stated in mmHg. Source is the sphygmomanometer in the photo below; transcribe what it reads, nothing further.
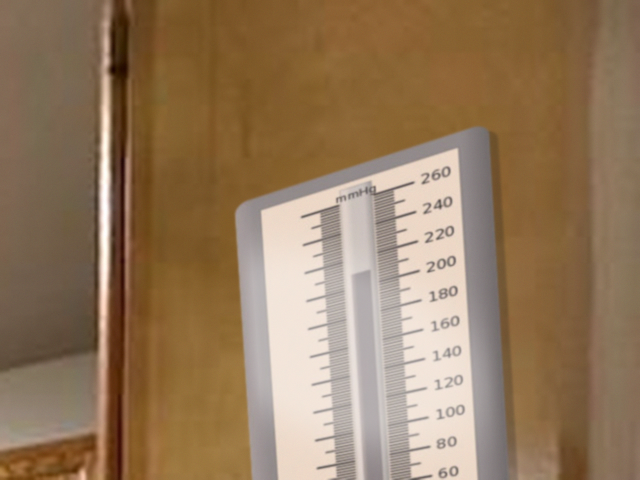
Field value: 210 mmHg
